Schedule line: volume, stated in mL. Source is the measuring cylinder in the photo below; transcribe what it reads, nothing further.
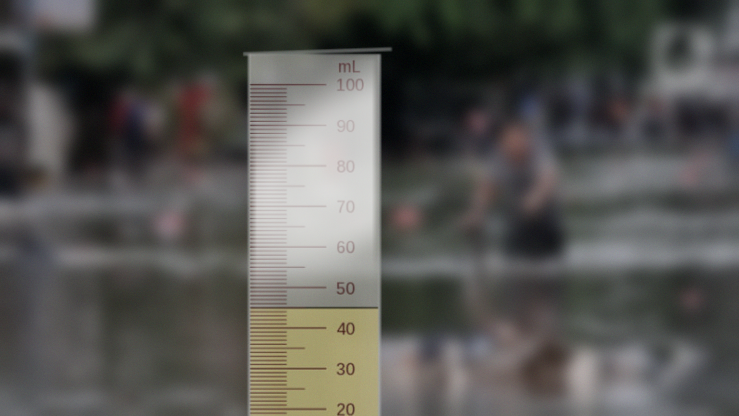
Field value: 45 mL
